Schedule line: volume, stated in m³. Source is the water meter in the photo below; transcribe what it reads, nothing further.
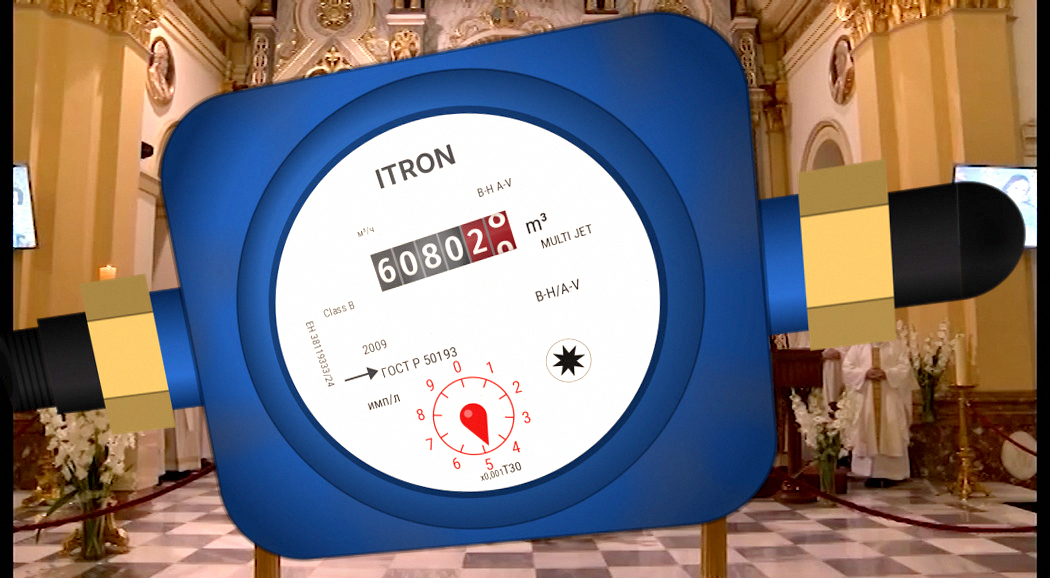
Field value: 6080.284 m³
